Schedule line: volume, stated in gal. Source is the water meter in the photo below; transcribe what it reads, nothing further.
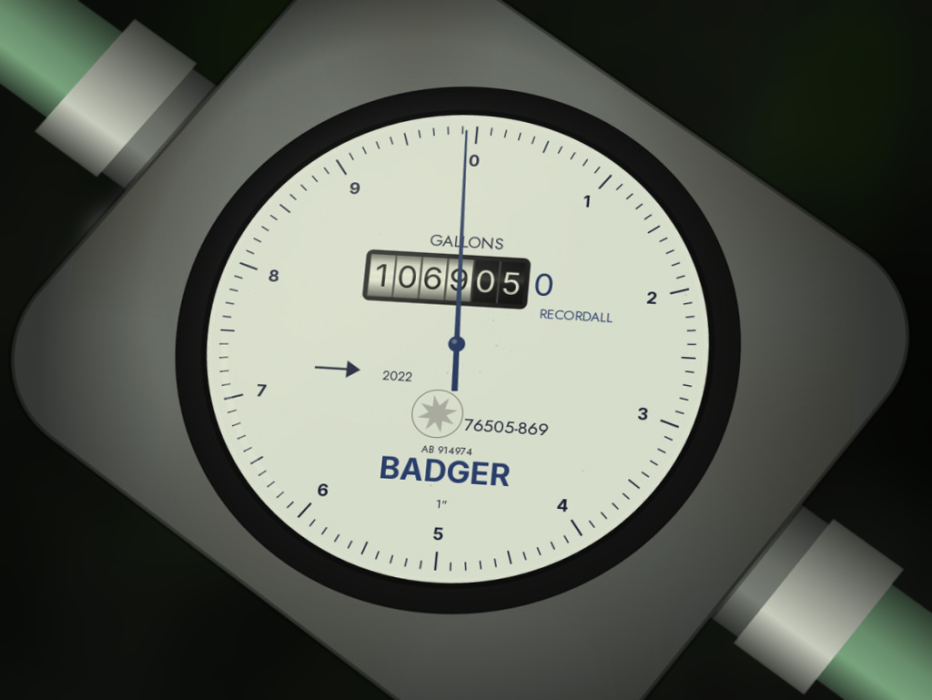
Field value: 1069049.9 gal
